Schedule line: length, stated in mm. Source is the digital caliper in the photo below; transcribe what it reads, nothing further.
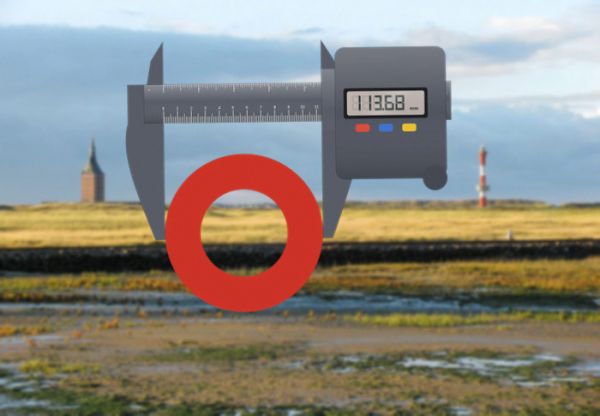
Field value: 113.68 mm
